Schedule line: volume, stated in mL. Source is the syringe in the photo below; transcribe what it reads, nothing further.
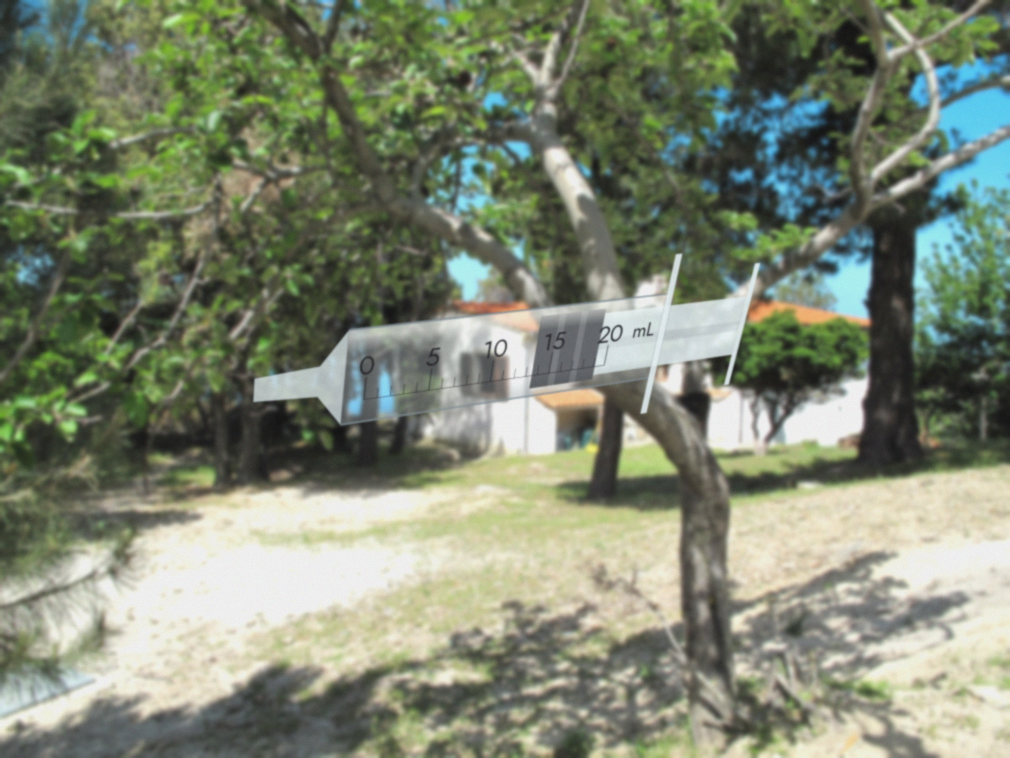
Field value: 13.5 mL
